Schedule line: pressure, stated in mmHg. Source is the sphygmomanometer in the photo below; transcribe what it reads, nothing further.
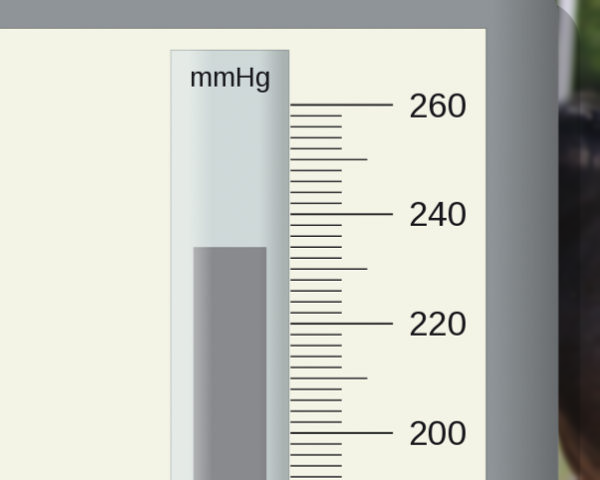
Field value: 234 mmHg
